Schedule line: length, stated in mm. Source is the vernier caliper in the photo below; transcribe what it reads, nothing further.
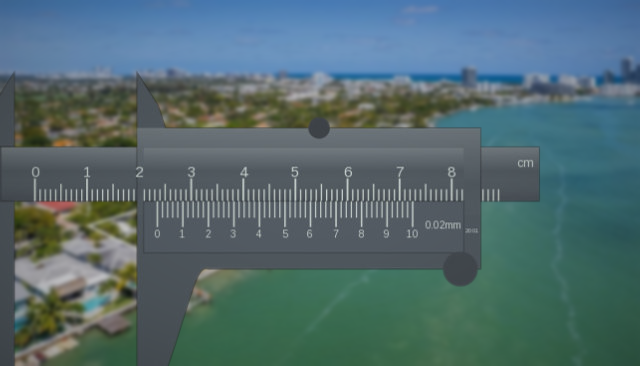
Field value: 23.5 mm
